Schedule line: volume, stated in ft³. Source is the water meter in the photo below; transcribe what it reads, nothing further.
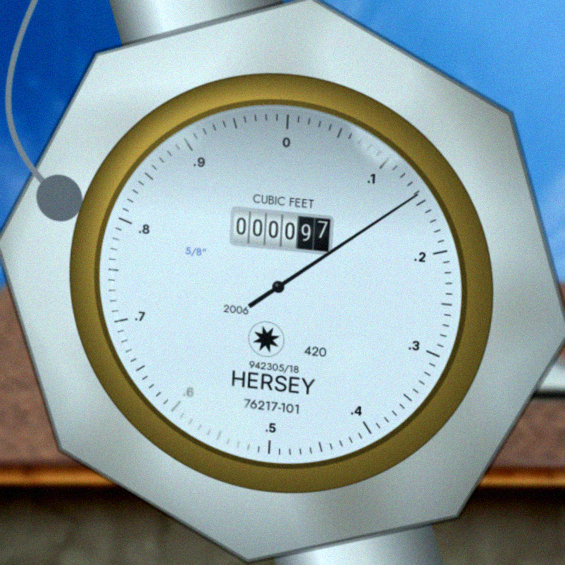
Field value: 97.14 ft³
